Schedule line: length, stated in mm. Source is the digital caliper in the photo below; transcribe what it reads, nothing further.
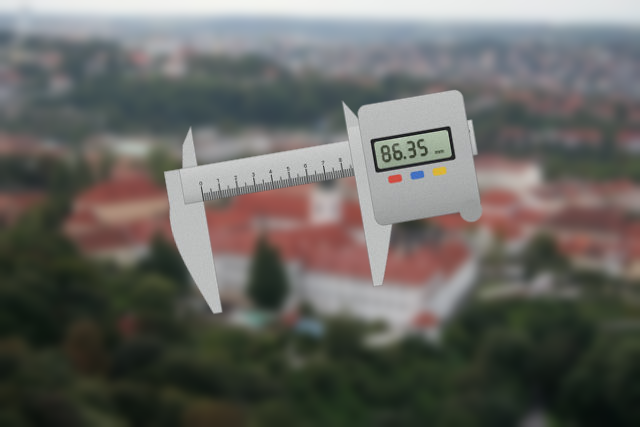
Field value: 86.35 mm
